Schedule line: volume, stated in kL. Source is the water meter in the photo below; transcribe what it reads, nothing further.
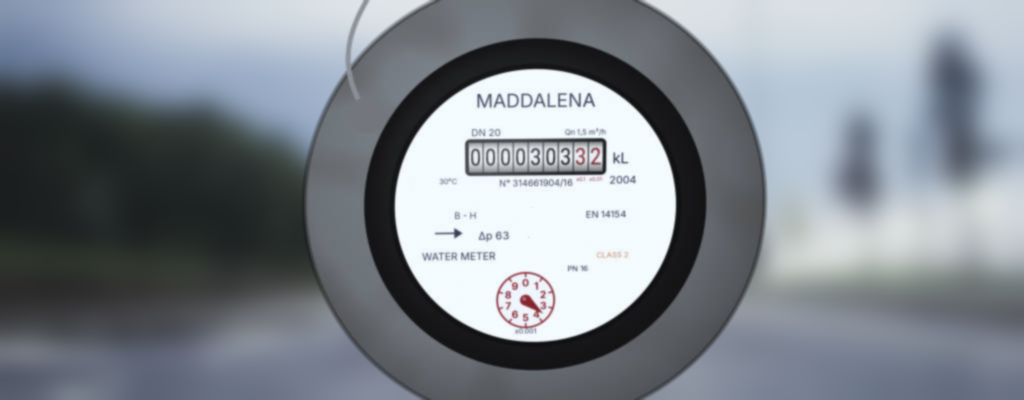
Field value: 303.323 kL
